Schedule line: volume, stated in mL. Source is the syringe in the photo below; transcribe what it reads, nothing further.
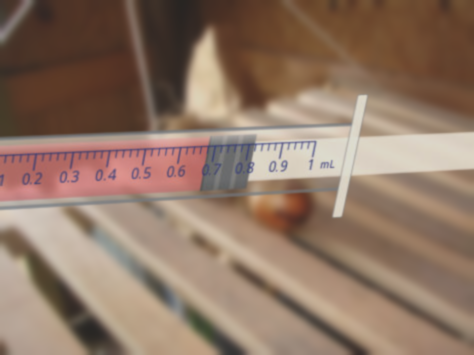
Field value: 0.68 mL
